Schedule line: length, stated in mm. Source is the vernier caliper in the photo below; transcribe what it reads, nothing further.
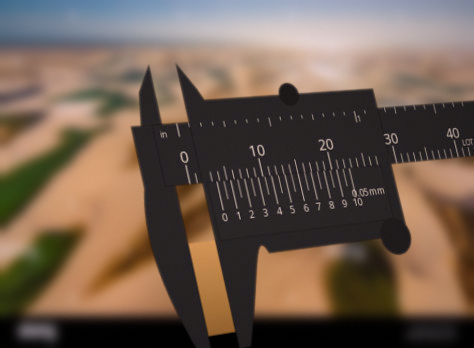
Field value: 3.6 mm
